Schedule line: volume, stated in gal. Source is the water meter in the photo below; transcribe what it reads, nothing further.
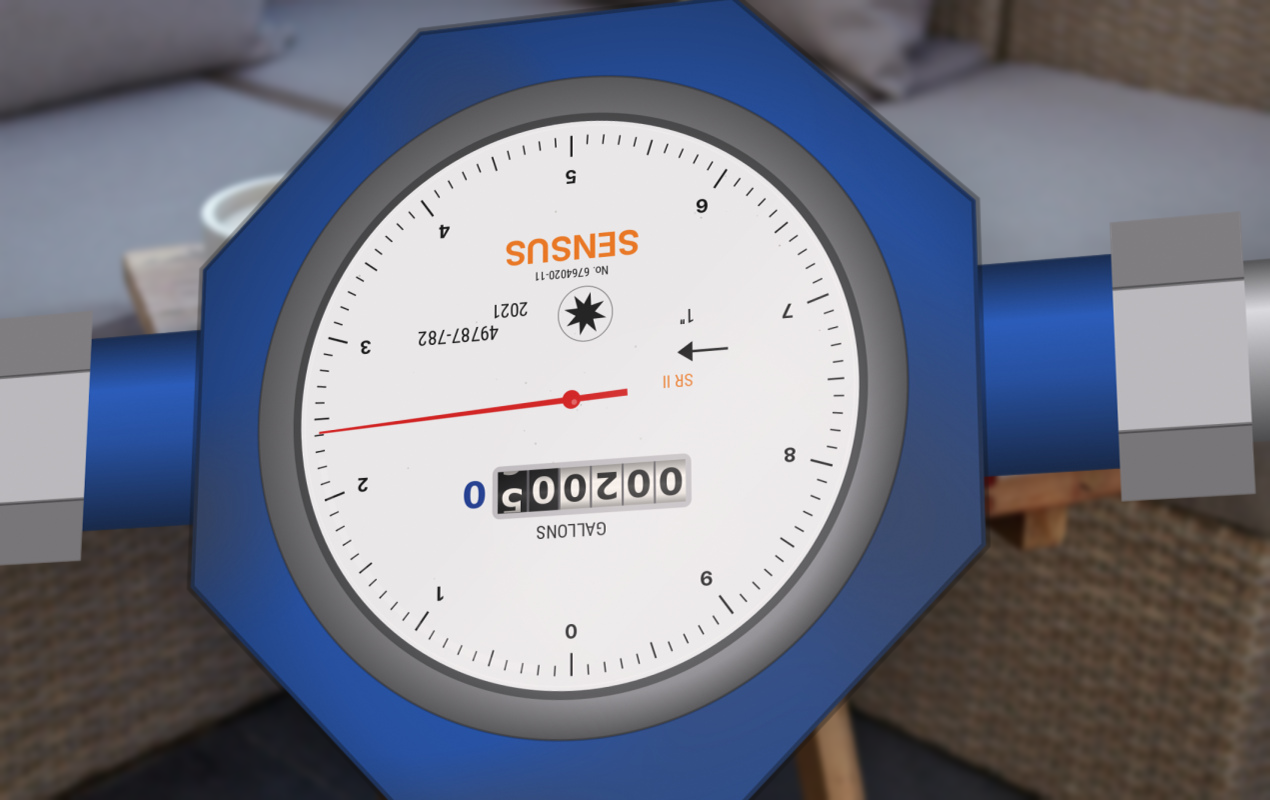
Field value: 20052.4 gal
